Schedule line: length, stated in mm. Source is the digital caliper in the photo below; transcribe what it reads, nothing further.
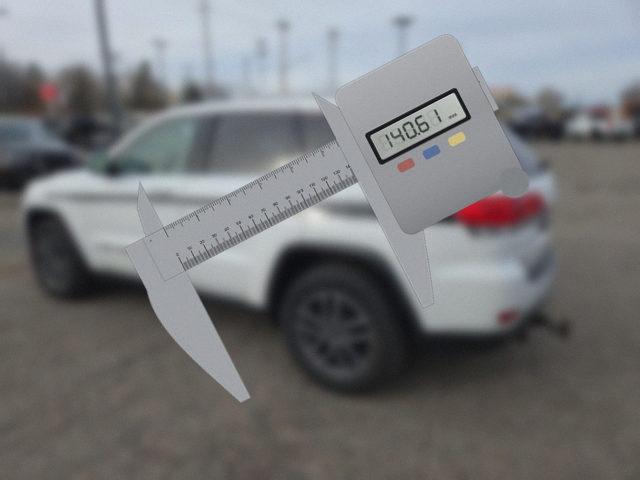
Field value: 140.61 mm
